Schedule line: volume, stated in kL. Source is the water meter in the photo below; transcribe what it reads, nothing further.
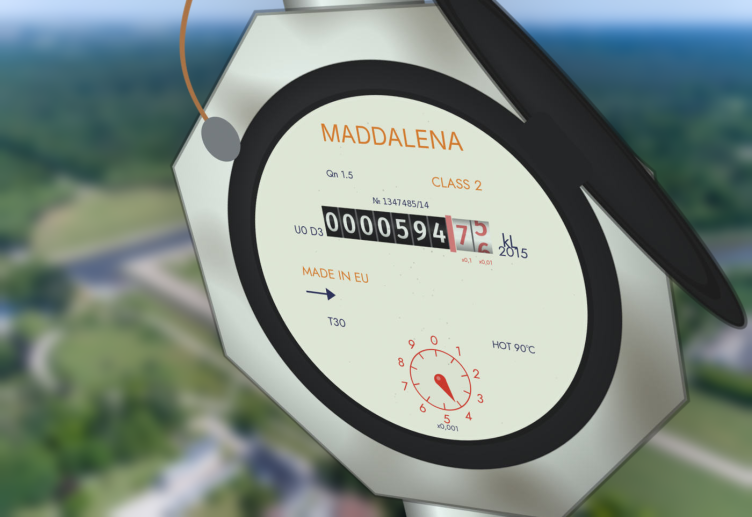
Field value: 594.754 kL
